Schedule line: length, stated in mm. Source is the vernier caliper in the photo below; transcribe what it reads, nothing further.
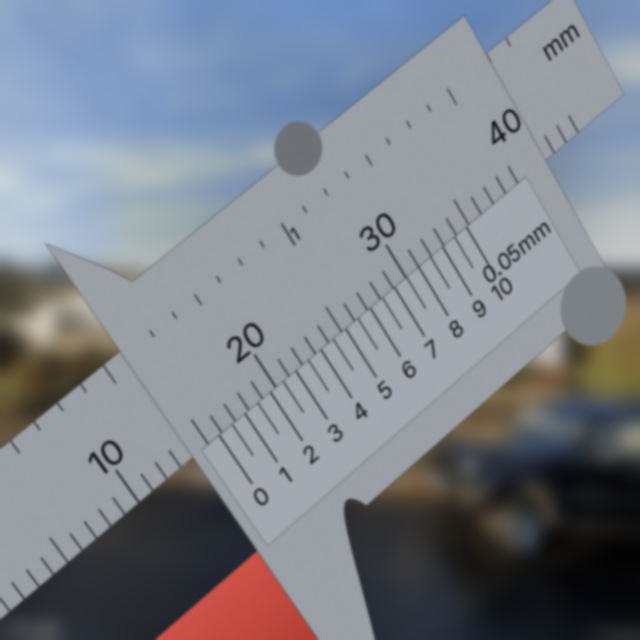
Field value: 15.8 mm
